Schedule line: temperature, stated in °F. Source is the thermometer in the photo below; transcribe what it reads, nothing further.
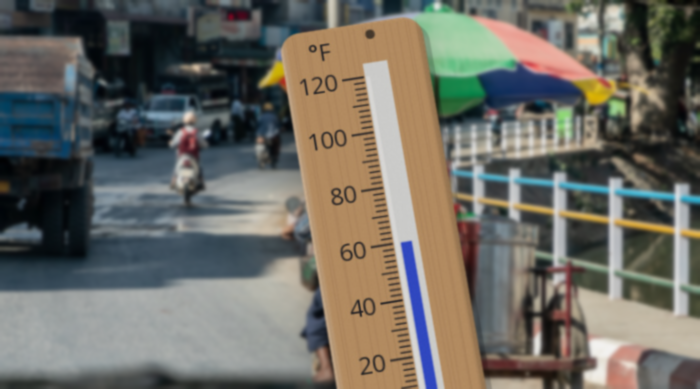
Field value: 60 °F
